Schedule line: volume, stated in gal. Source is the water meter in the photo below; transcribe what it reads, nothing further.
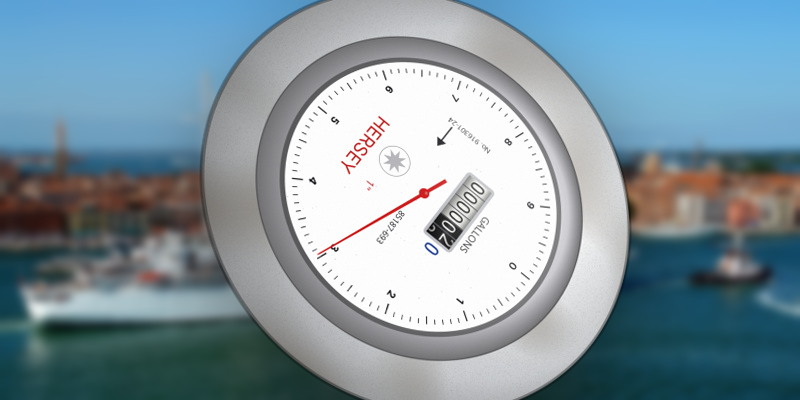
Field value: 23.0 gal
